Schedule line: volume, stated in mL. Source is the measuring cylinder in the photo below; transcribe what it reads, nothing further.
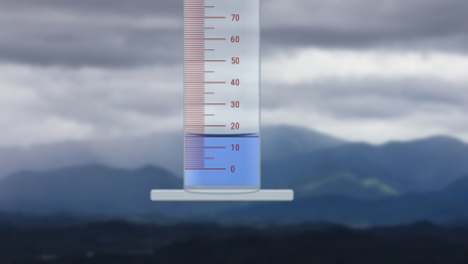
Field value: 15 mL
